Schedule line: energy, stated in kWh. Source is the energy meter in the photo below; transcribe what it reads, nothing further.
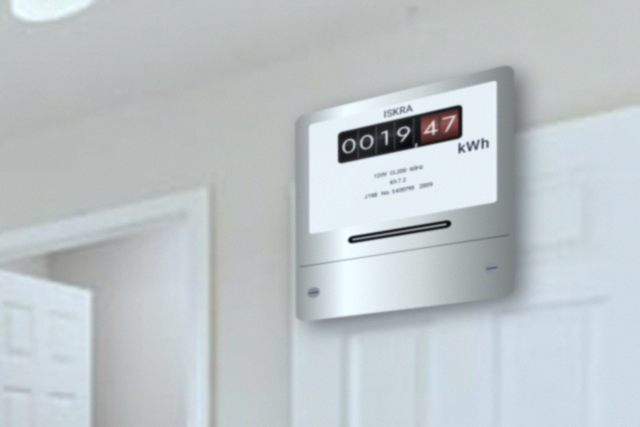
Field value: 19.47 kWh
